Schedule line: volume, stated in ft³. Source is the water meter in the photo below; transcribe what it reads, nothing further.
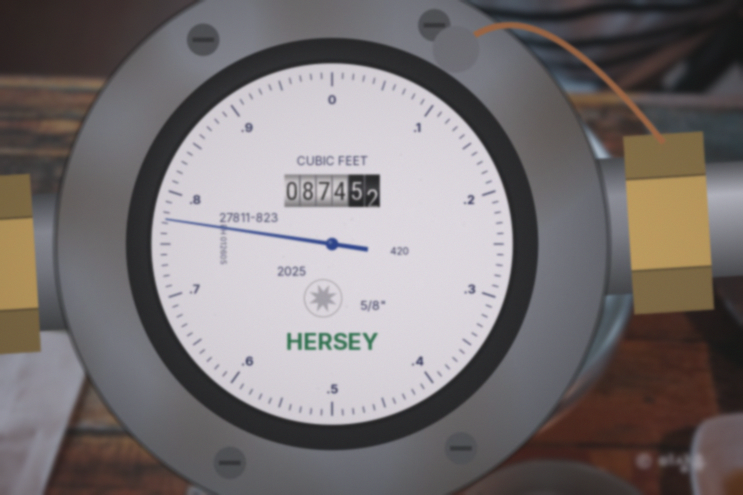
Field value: 87451.77 ft³
